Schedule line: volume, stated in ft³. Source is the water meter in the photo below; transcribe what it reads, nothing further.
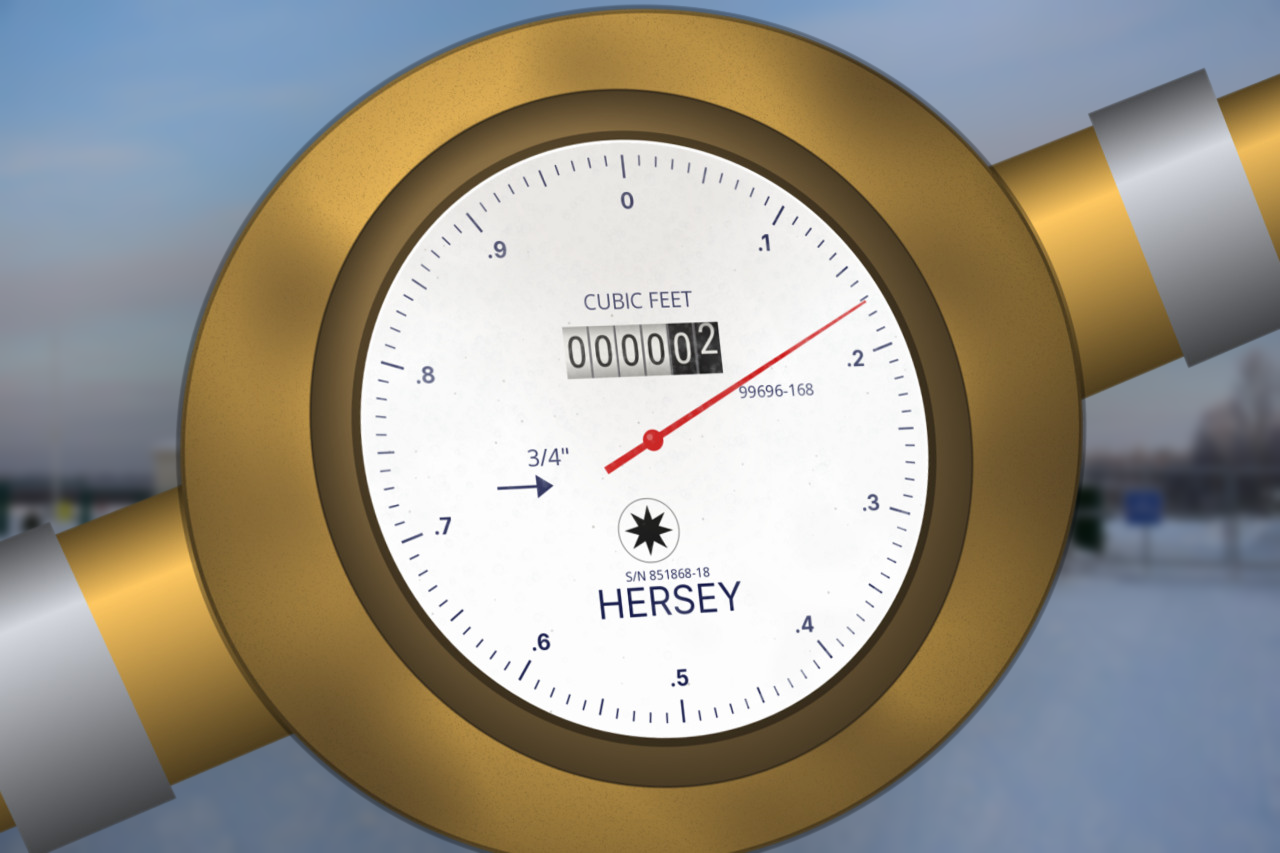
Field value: 2.17 ft³
